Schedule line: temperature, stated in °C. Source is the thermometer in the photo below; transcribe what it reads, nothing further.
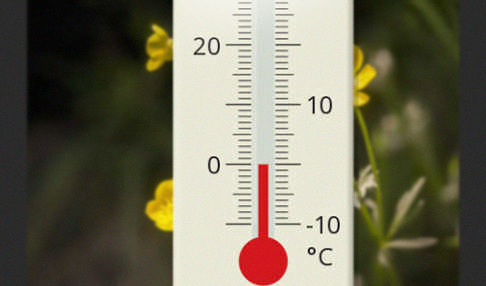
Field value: 0 °C
